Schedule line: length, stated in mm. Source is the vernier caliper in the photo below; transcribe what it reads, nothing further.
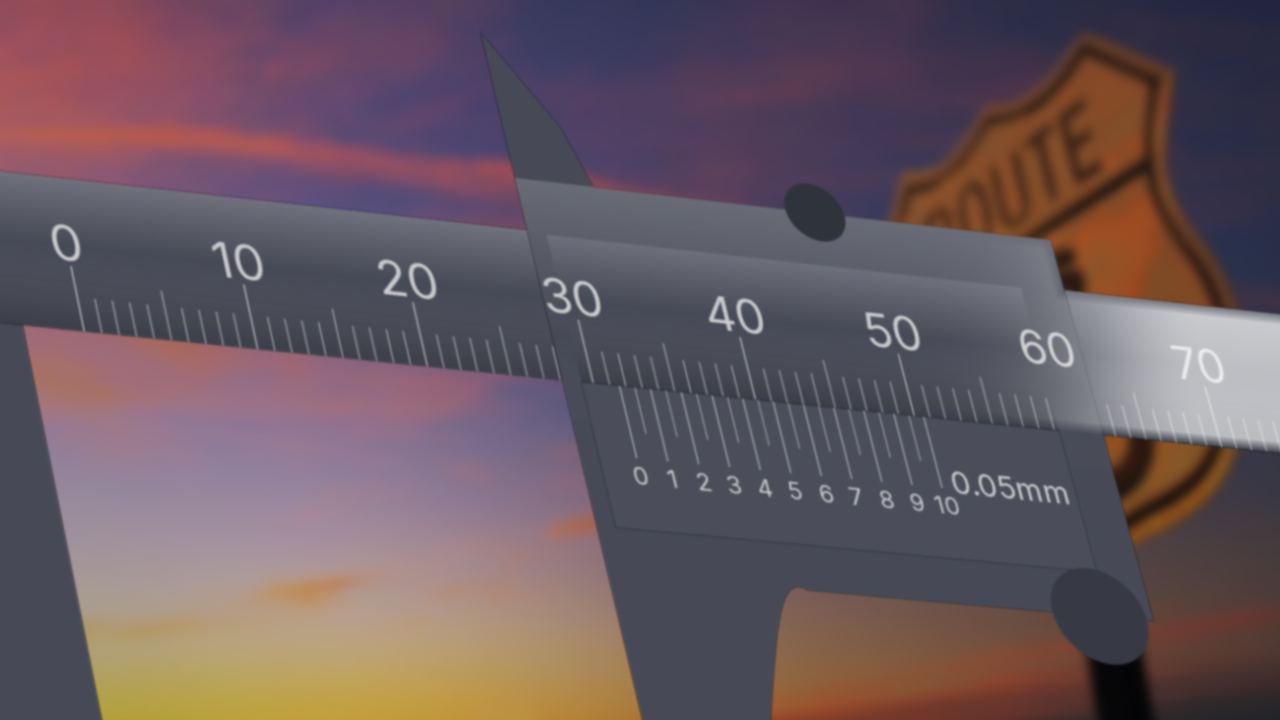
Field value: 31.6 mm
